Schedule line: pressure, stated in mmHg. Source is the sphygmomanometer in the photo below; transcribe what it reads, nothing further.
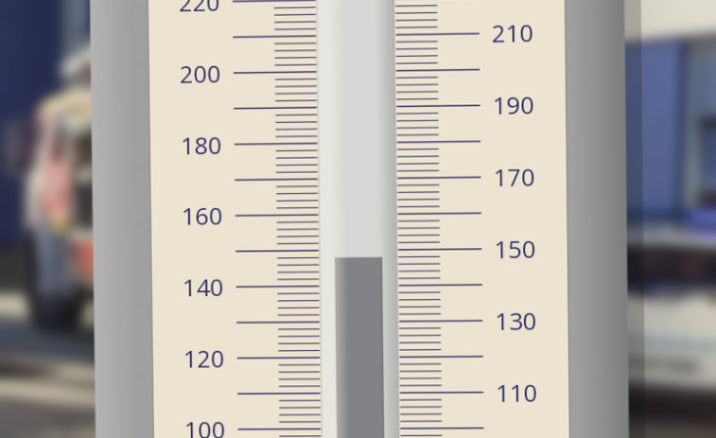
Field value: 148 mmHg
